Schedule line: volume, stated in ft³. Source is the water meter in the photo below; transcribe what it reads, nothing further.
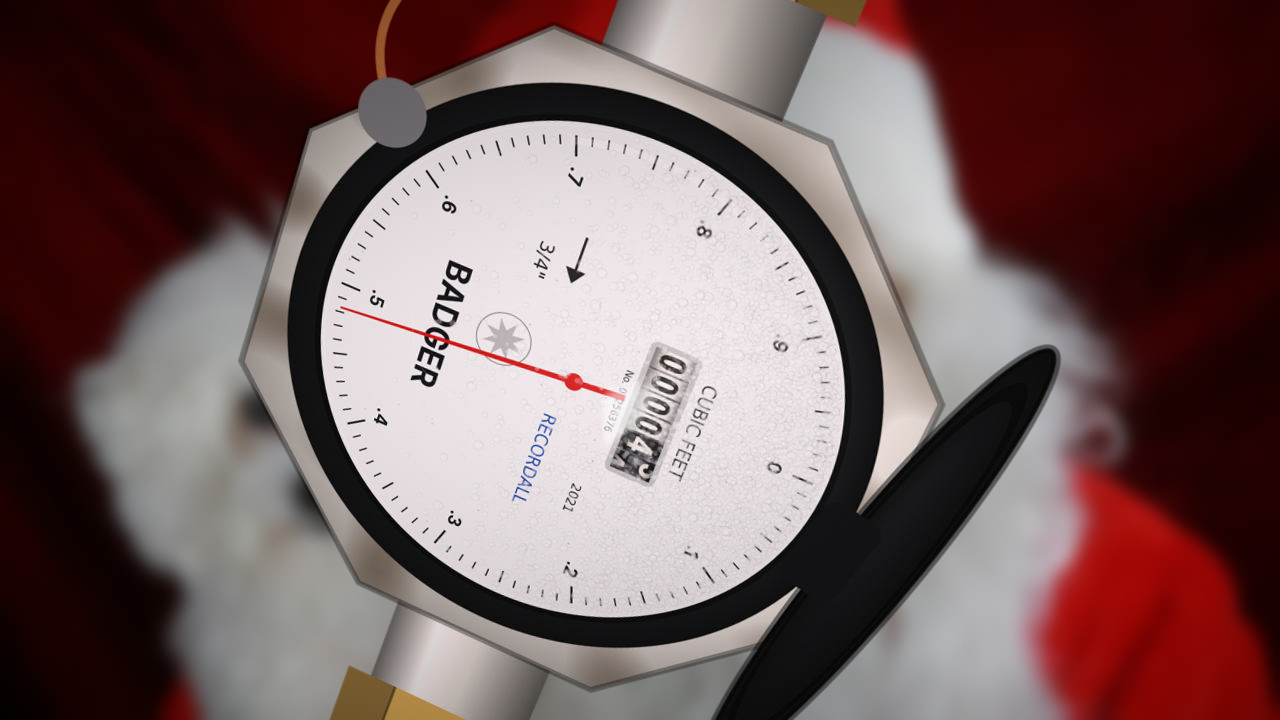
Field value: 43.48 ft³
